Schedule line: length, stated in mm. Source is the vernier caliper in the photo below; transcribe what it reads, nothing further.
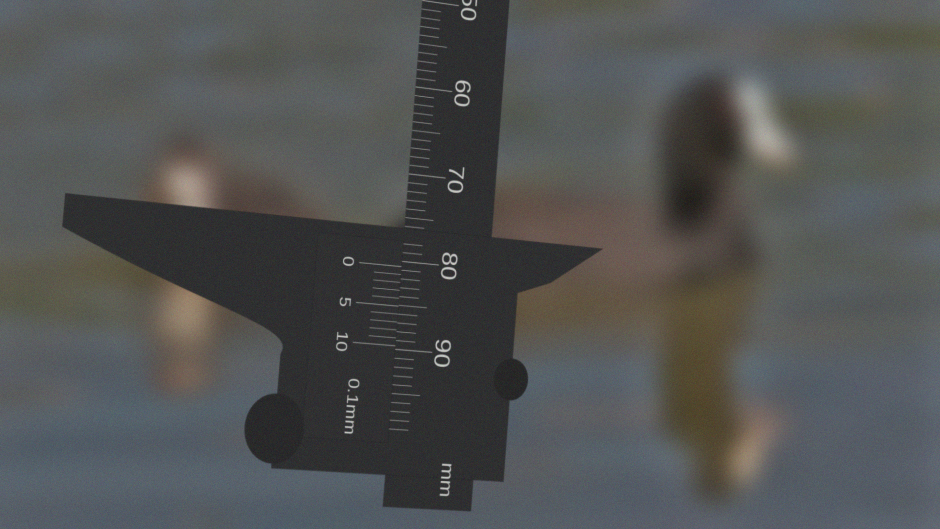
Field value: 80.6 mm
